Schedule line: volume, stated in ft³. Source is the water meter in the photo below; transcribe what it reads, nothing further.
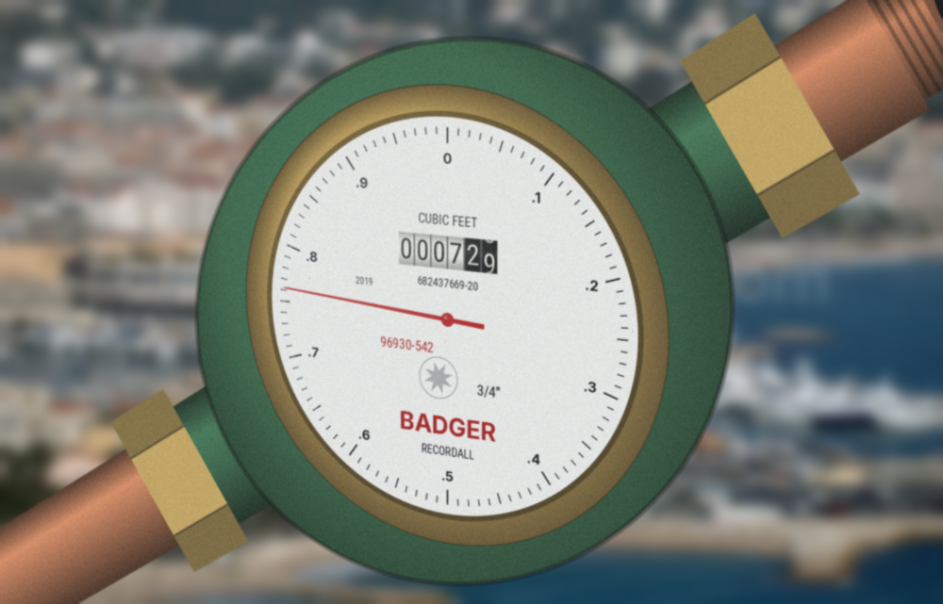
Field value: 728.76 ft³
